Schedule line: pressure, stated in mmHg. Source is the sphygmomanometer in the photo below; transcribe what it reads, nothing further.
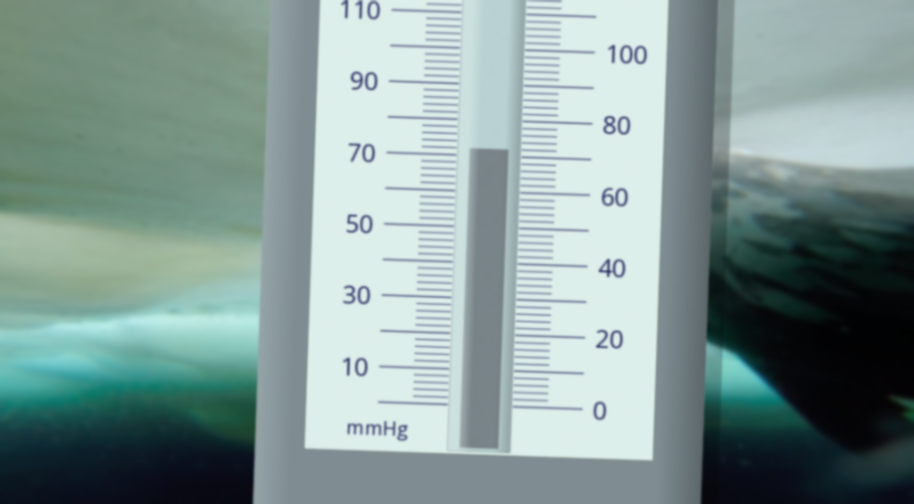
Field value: 72 mmHg
